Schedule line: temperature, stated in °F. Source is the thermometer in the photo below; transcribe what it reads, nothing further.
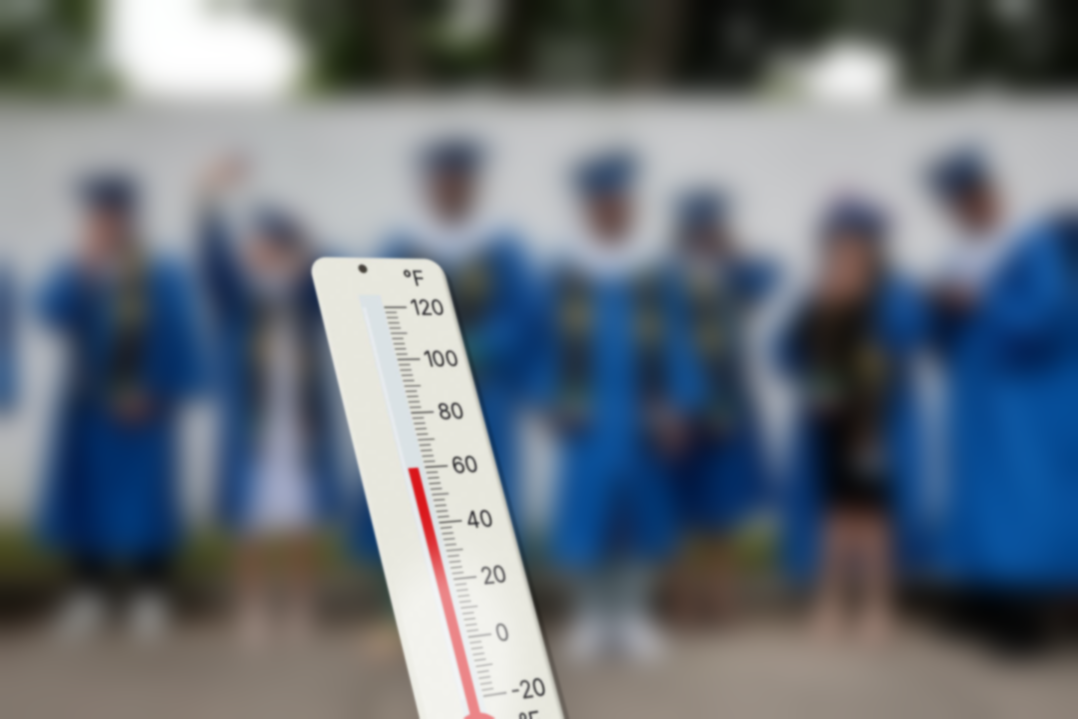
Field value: 60 °F
